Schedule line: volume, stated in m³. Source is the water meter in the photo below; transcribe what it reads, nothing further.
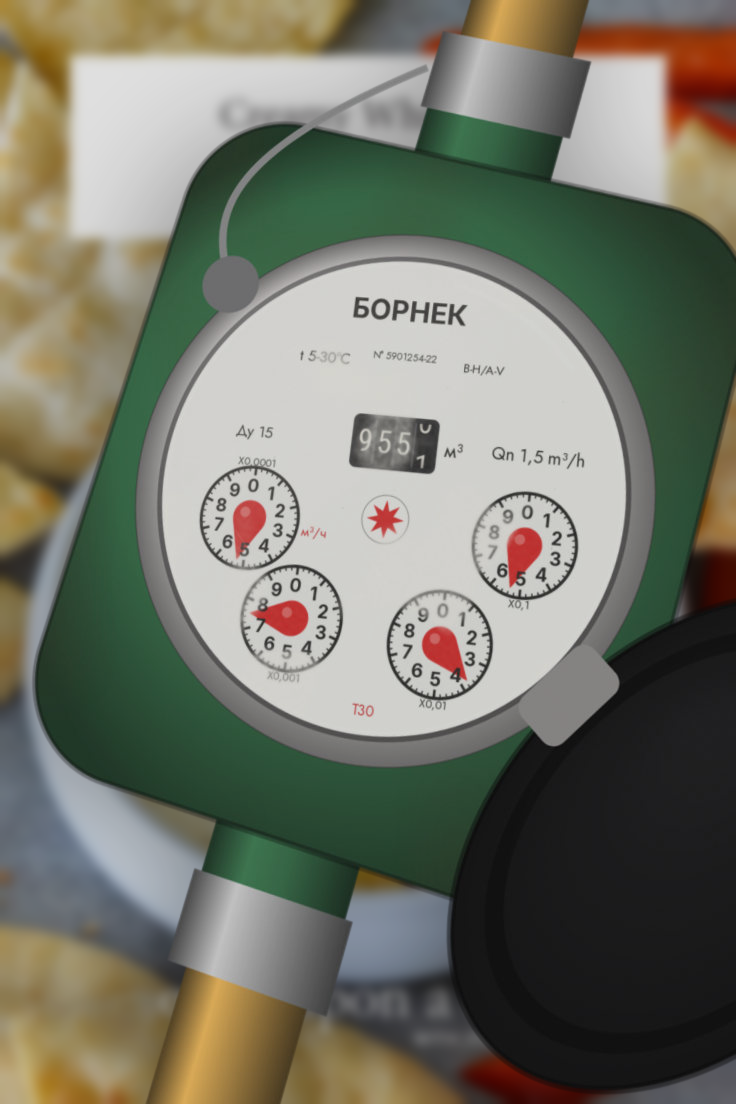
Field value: 9550.5375 m³
